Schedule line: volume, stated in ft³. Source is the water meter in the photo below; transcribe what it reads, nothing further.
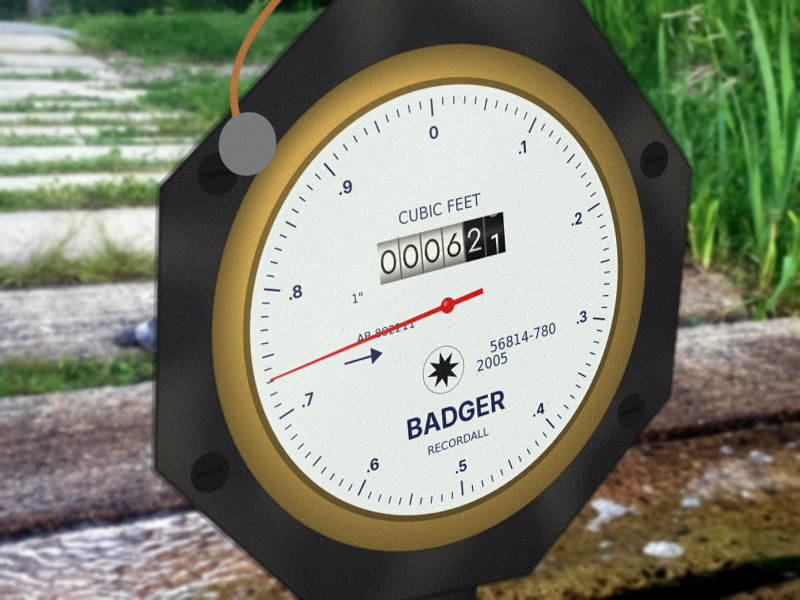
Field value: 620.73 ft³
